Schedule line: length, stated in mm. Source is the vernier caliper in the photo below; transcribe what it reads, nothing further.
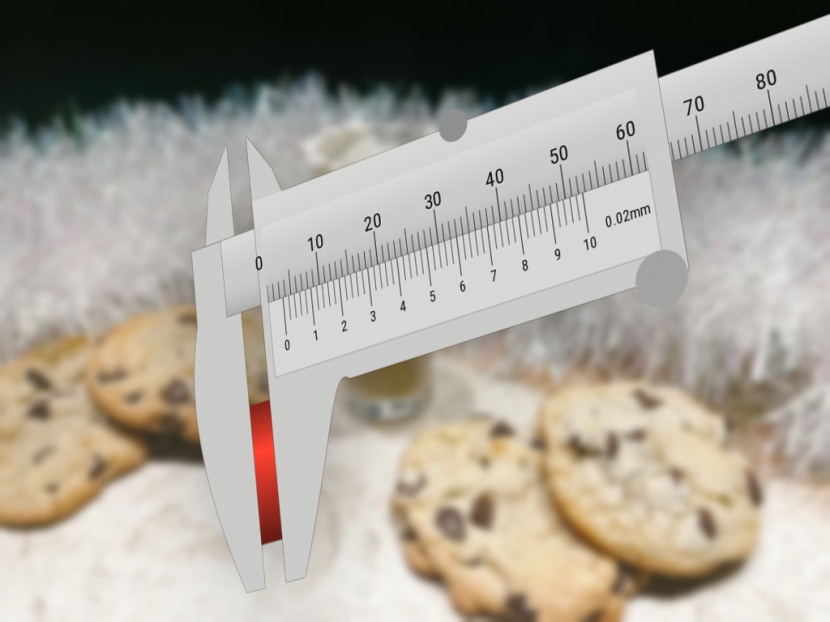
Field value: 3.6 mm
